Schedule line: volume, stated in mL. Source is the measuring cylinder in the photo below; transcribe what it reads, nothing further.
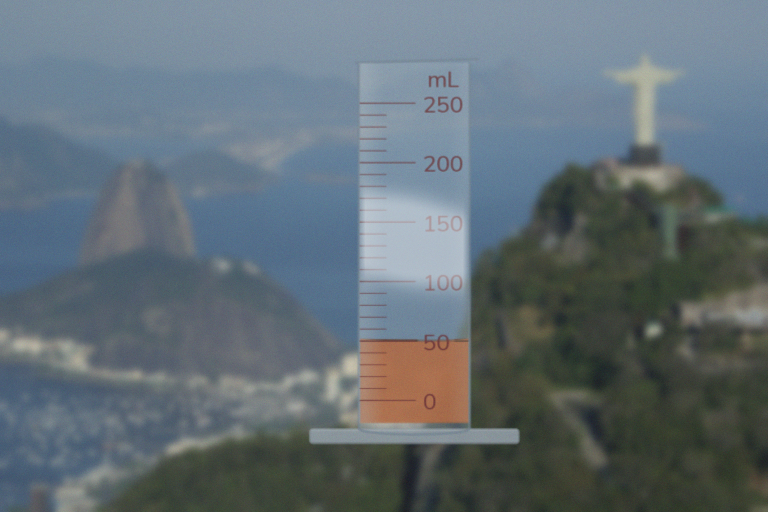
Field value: 50 mL
